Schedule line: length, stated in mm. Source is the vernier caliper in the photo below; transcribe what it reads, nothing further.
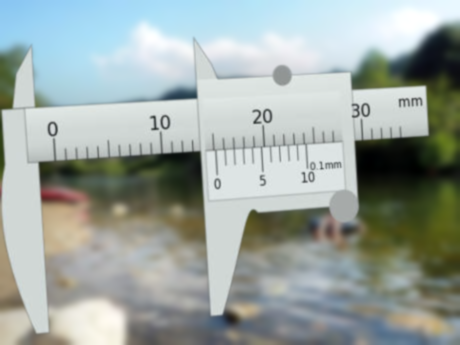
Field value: 15.2 mm
